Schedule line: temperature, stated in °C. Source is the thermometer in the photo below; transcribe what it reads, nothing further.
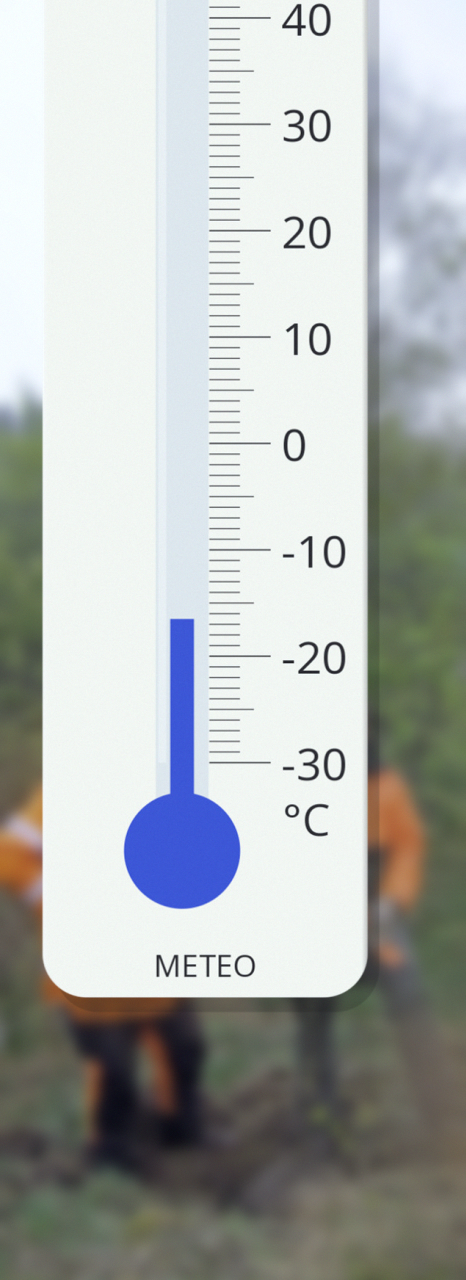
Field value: -16.5 °C
